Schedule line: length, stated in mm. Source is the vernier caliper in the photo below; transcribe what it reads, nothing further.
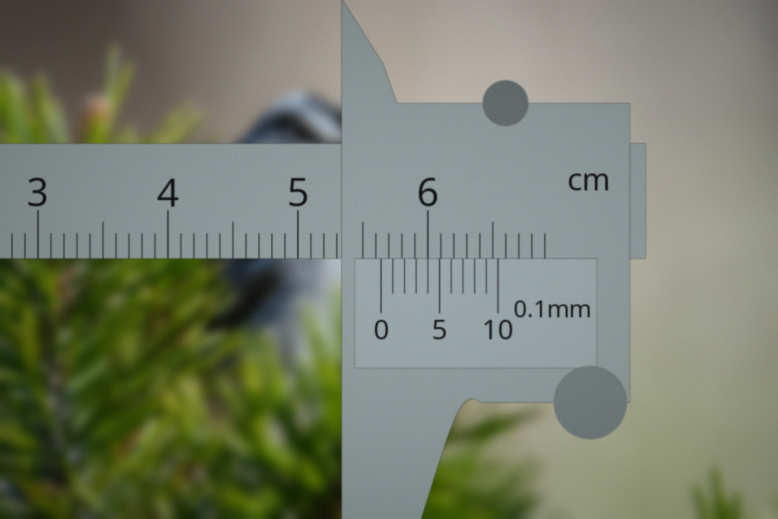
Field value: 56.4 mm
